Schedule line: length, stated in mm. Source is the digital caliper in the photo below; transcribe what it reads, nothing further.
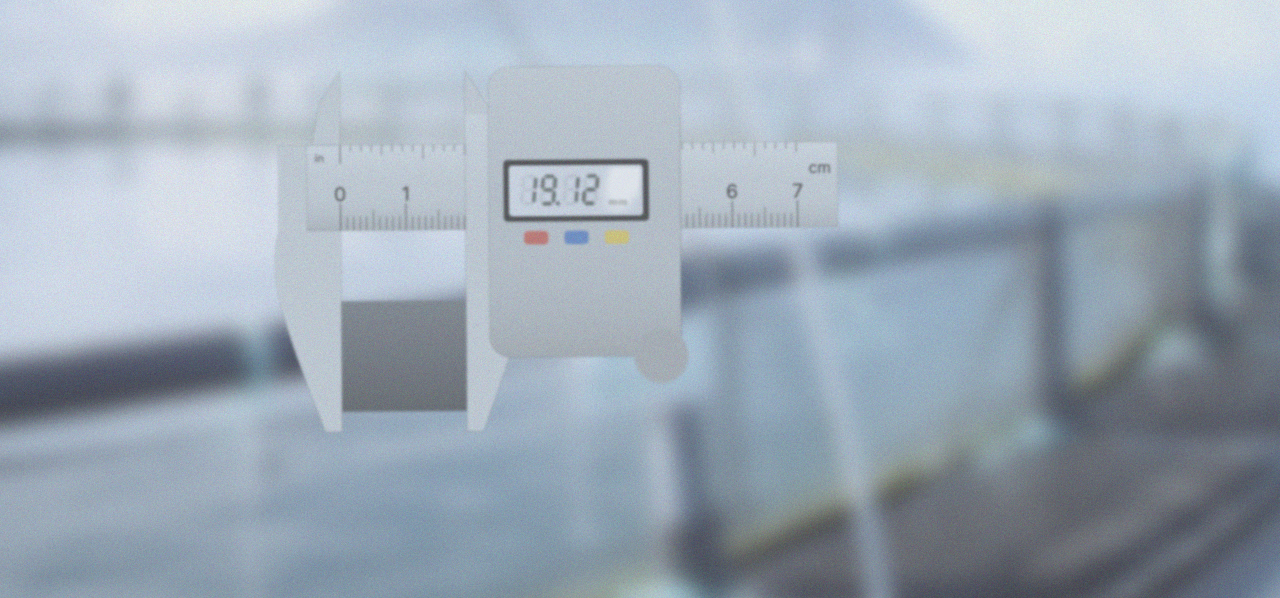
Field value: 19.12 mm
